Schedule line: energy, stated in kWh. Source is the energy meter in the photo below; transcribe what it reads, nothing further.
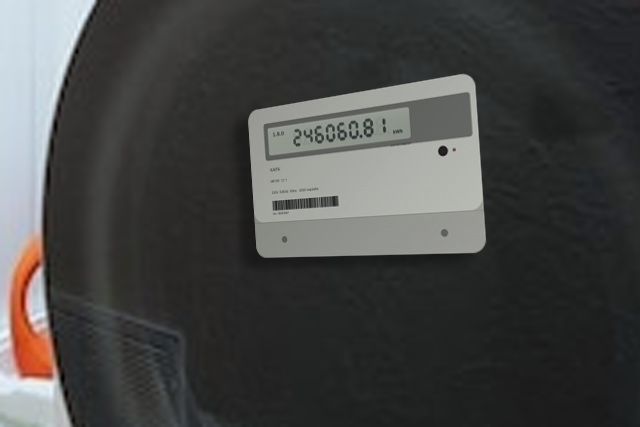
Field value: 246060.81 kWh
